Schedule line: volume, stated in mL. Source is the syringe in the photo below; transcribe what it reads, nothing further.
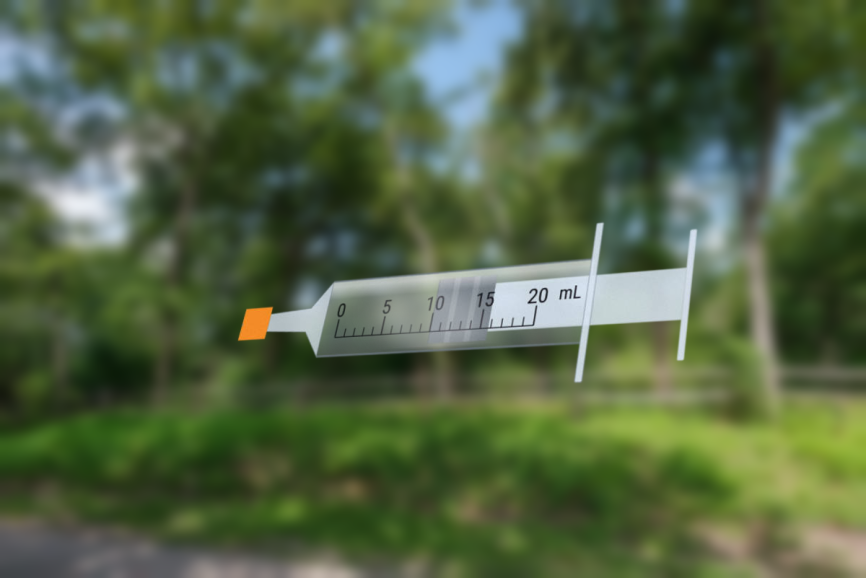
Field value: 10 mL
